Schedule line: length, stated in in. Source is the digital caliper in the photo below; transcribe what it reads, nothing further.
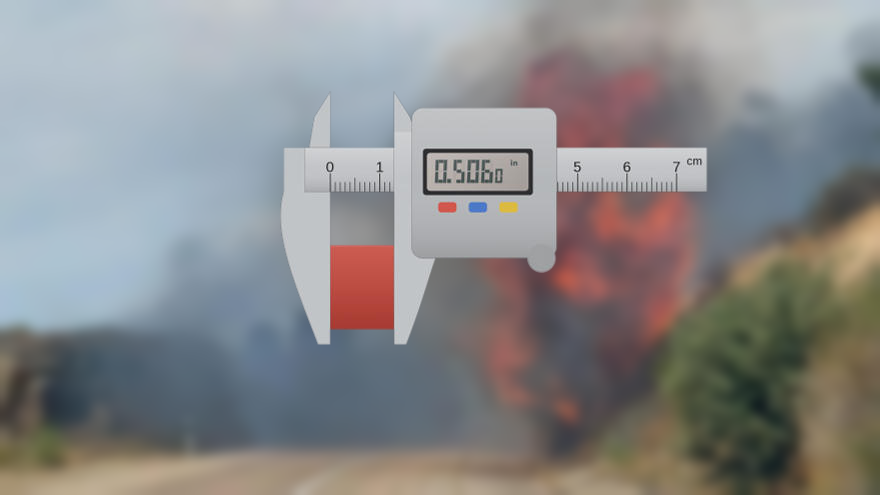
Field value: 0.5060 in
